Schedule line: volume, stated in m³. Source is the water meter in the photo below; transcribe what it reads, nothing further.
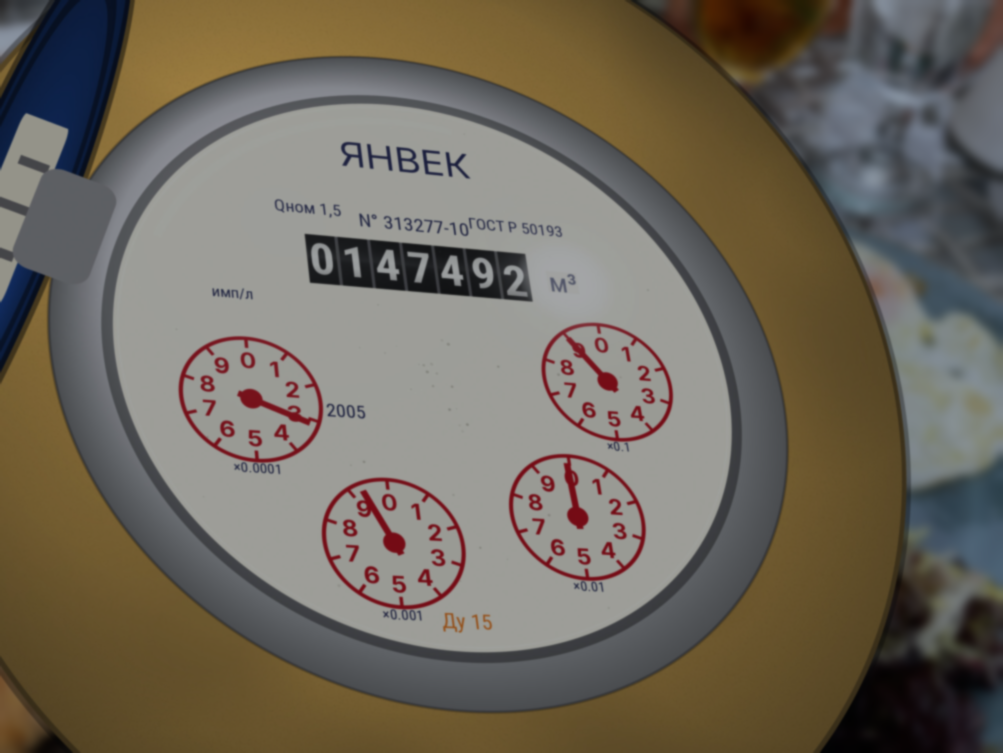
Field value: 147491.8993 m³
